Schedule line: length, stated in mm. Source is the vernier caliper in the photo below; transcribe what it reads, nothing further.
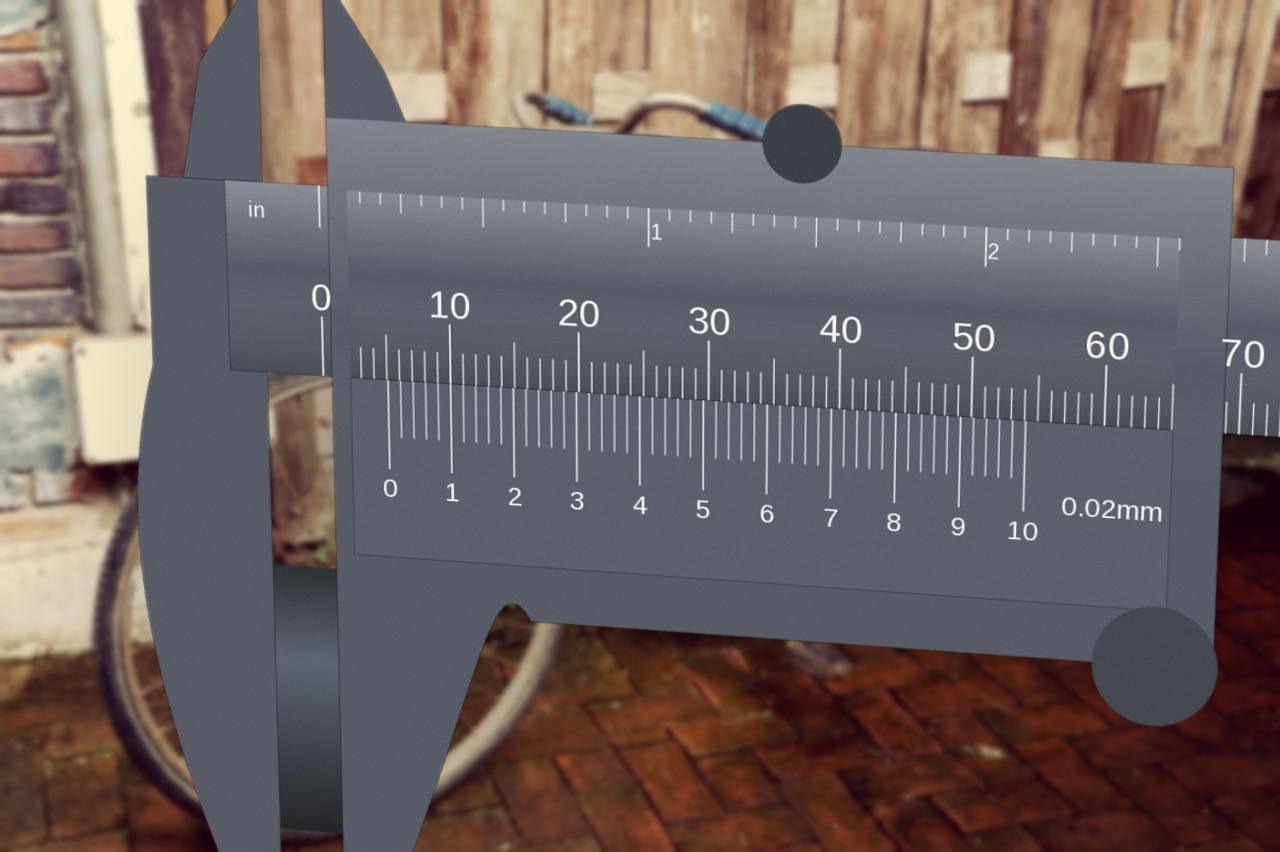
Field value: 5.1 mm
